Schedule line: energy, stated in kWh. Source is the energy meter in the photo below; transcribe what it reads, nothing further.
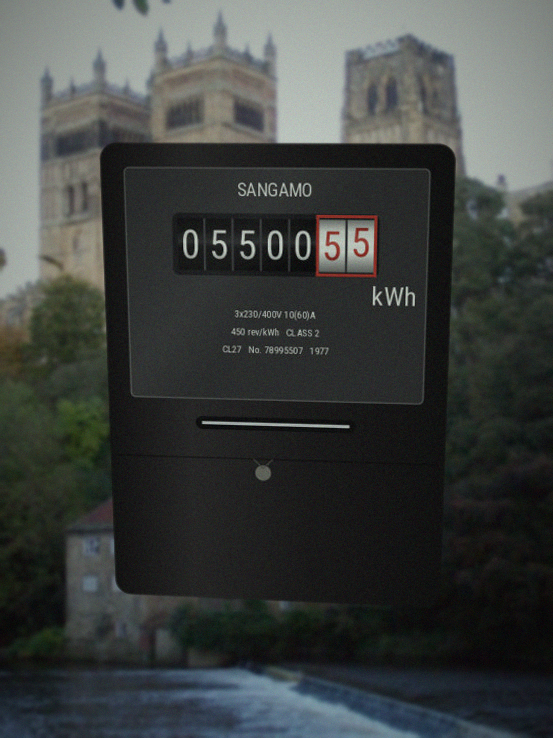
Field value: 5500.55 kWh
